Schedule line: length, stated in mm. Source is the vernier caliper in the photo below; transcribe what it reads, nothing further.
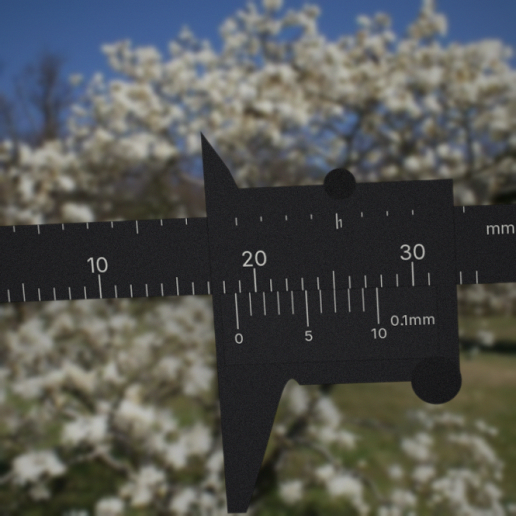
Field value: 18.7 mm
